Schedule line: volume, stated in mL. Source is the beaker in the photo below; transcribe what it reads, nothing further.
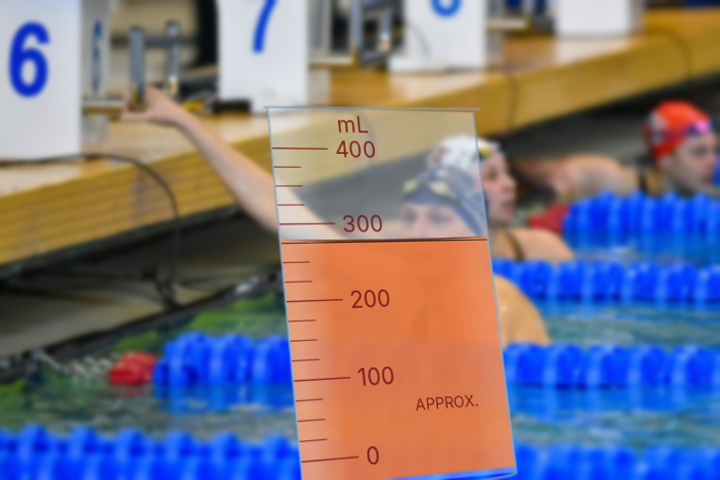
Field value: 275 mL
